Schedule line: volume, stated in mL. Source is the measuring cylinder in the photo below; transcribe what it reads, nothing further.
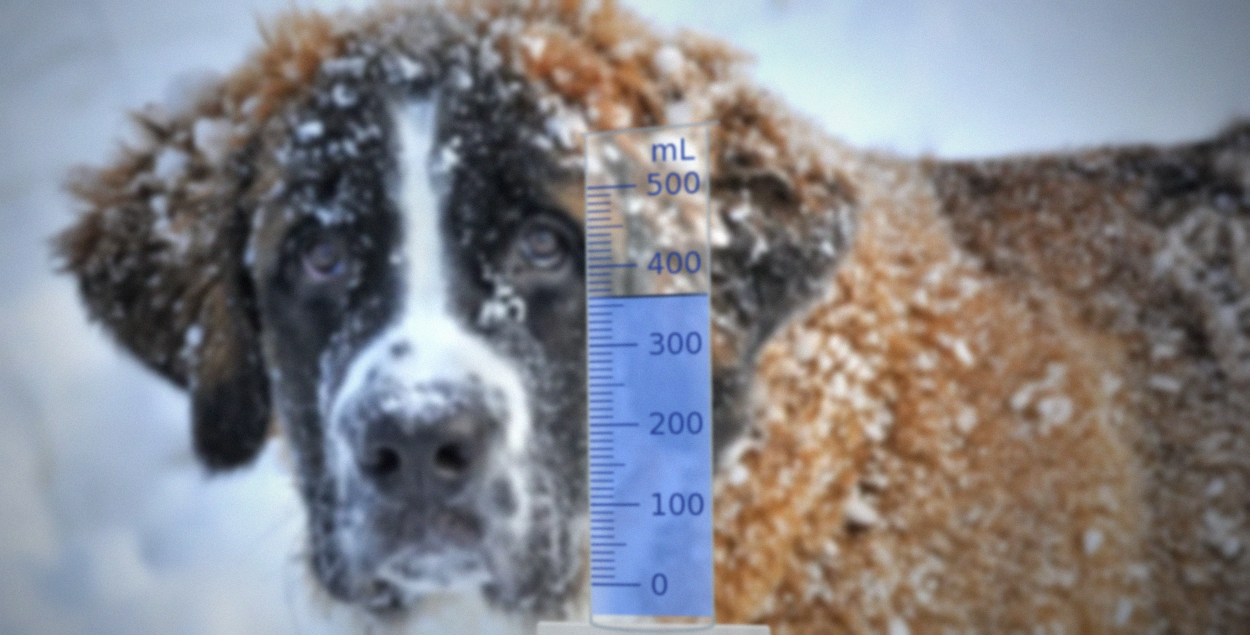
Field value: 360 mL
